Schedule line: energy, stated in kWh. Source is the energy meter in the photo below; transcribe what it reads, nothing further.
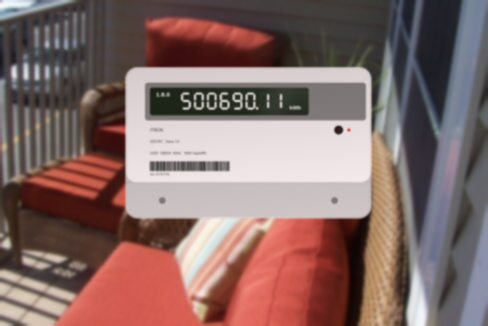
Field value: 500690.11 kWh
